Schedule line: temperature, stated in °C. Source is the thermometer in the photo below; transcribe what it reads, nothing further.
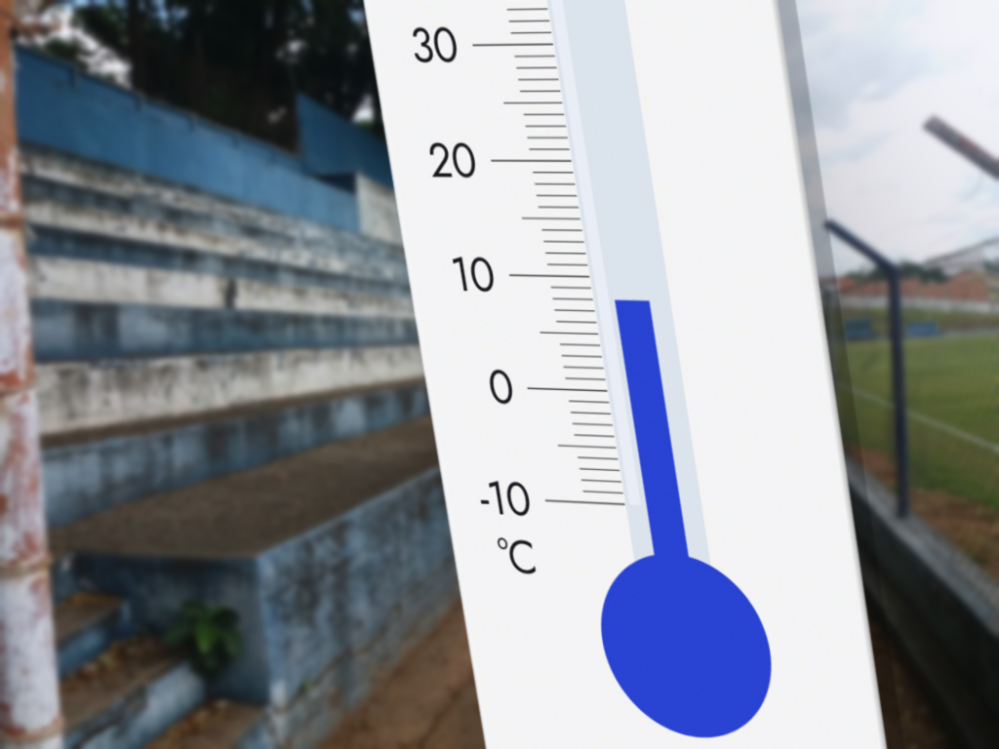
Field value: 8 °C
